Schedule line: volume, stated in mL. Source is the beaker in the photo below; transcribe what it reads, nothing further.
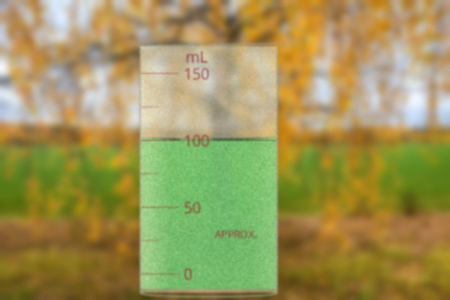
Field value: 100 mL
